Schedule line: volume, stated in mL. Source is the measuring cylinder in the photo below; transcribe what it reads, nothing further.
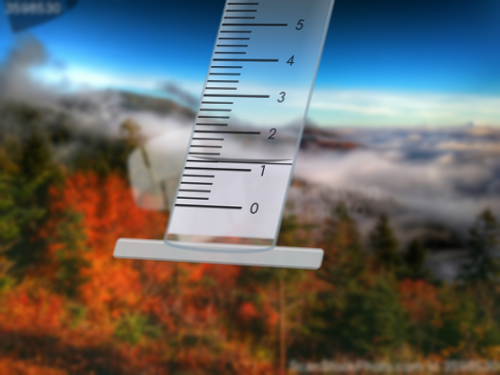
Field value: 1.2 mL
